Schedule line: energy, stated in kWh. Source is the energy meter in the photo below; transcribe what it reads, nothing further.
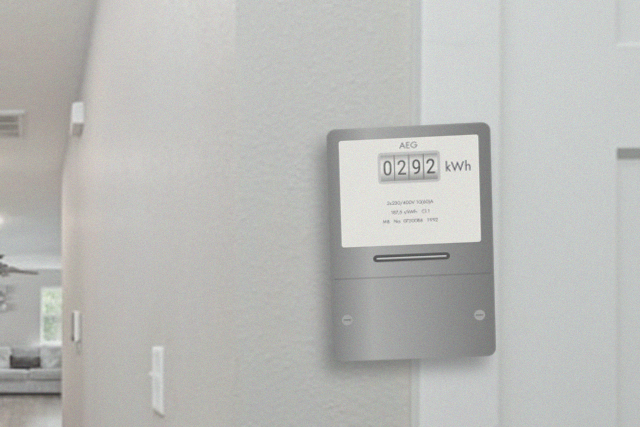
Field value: 292 kWh
